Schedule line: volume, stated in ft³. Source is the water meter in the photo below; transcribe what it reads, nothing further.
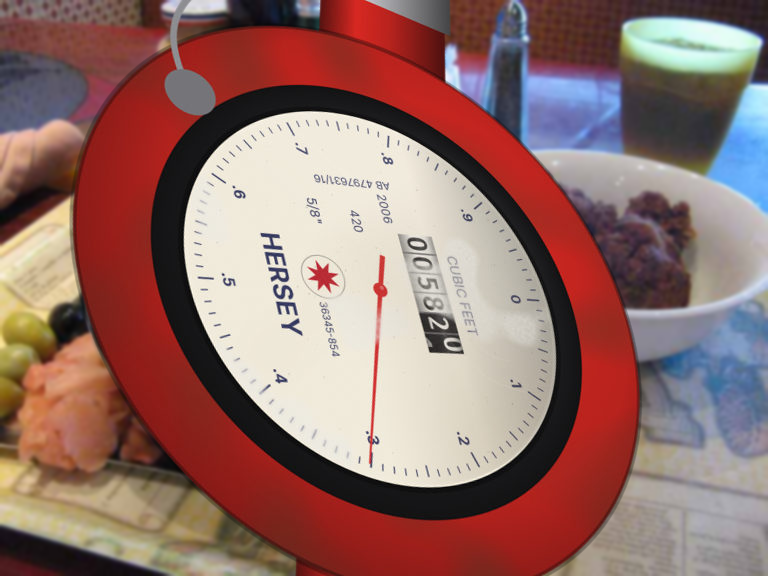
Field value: 5820.30 ft³
